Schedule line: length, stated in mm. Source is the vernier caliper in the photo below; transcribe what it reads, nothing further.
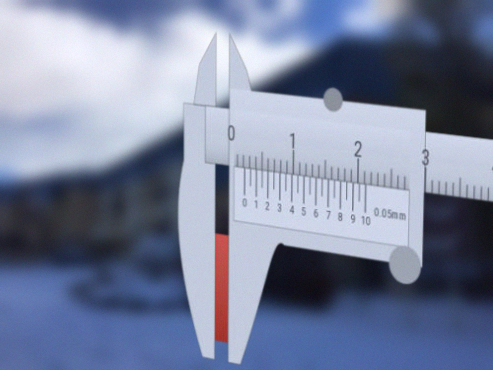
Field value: 2.2 mm
